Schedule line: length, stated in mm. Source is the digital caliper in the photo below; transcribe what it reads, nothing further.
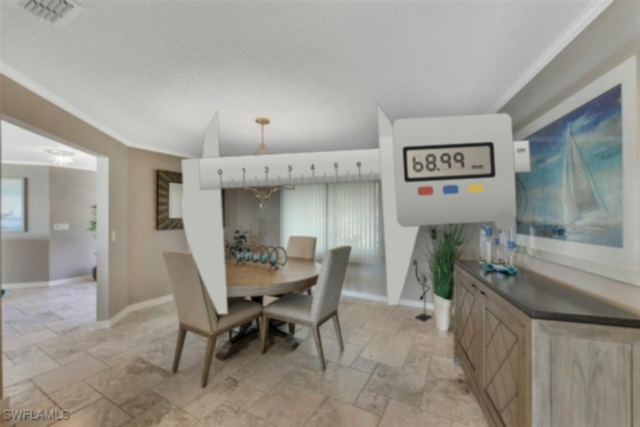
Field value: 68.99 mm
